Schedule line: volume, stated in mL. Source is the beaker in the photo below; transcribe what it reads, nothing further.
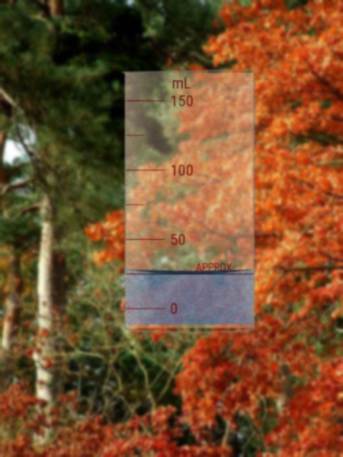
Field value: 25 mL
